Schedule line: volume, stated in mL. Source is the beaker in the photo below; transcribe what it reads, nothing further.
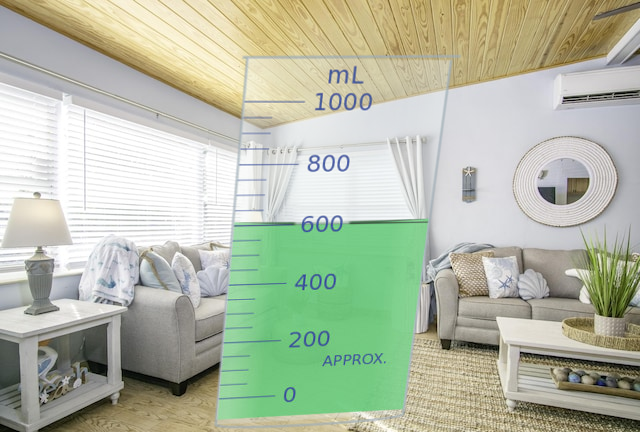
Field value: 600 mL
